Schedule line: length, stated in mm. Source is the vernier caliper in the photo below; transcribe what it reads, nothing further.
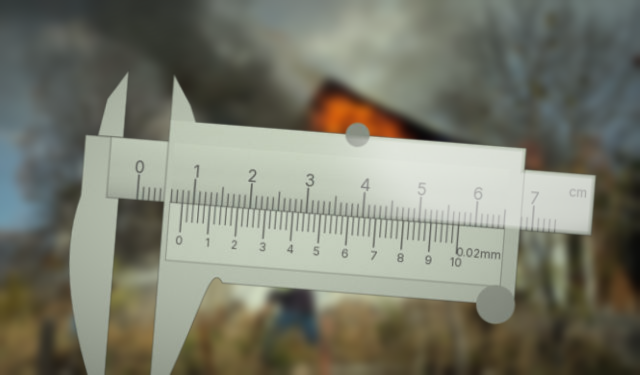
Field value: 8.0 mm
